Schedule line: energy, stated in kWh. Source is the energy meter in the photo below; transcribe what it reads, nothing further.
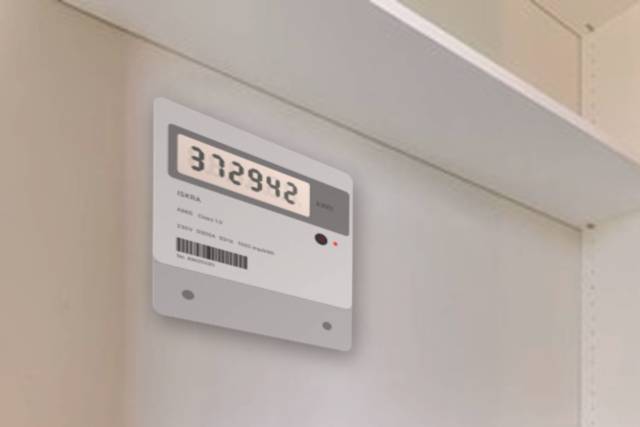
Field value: 372942 kWh
